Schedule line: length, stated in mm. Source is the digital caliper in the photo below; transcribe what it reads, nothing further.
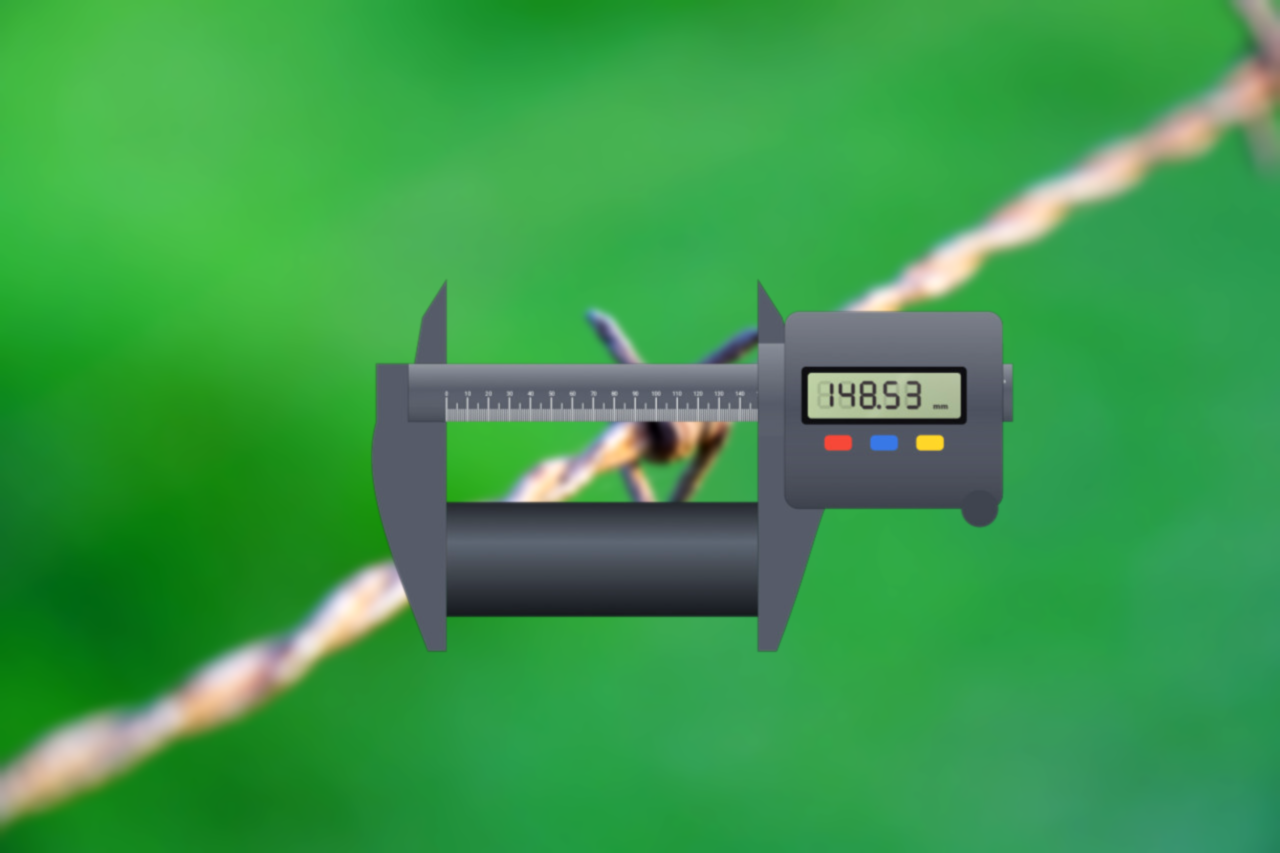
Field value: 148.53 mm
